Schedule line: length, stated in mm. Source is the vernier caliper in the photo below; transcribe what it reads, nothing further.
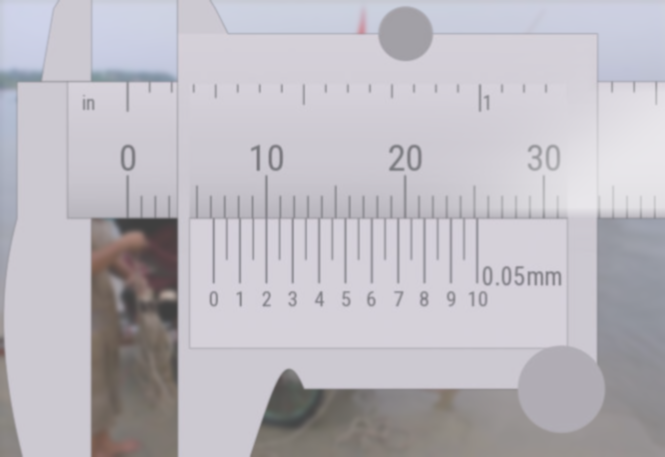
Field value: 6.2 mm
